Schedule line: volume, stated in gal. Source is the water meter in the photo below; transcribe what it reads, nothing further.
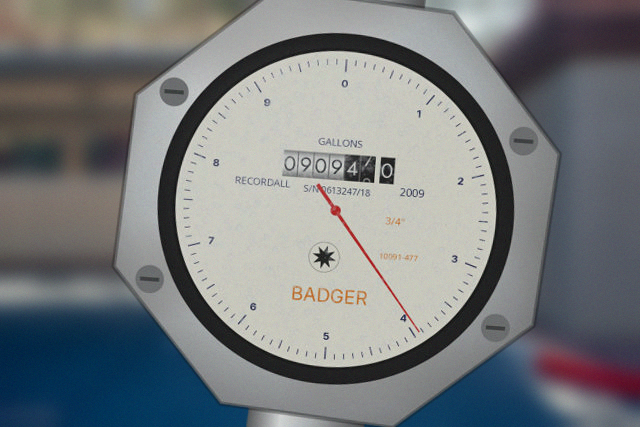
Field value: 909473.9 gal
